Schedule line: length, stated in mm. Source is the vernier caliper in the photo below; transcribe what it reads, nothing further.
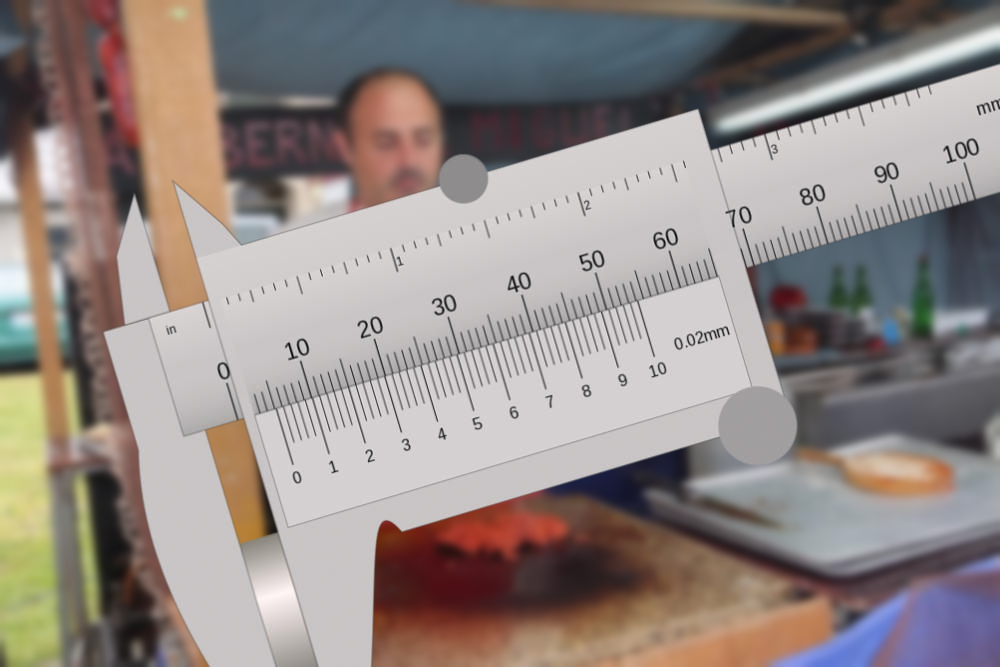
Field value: 5.2 mm
